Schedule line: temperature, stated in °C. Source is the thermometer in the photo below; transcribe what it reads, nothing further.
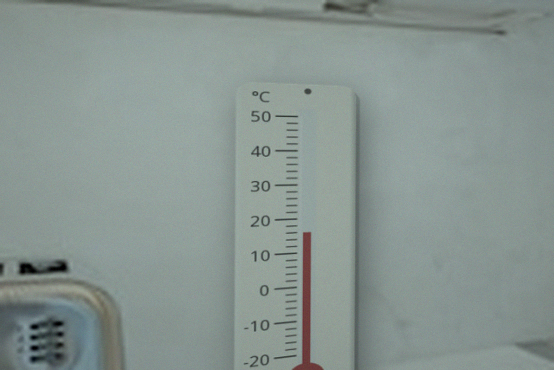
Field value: 16 °C
